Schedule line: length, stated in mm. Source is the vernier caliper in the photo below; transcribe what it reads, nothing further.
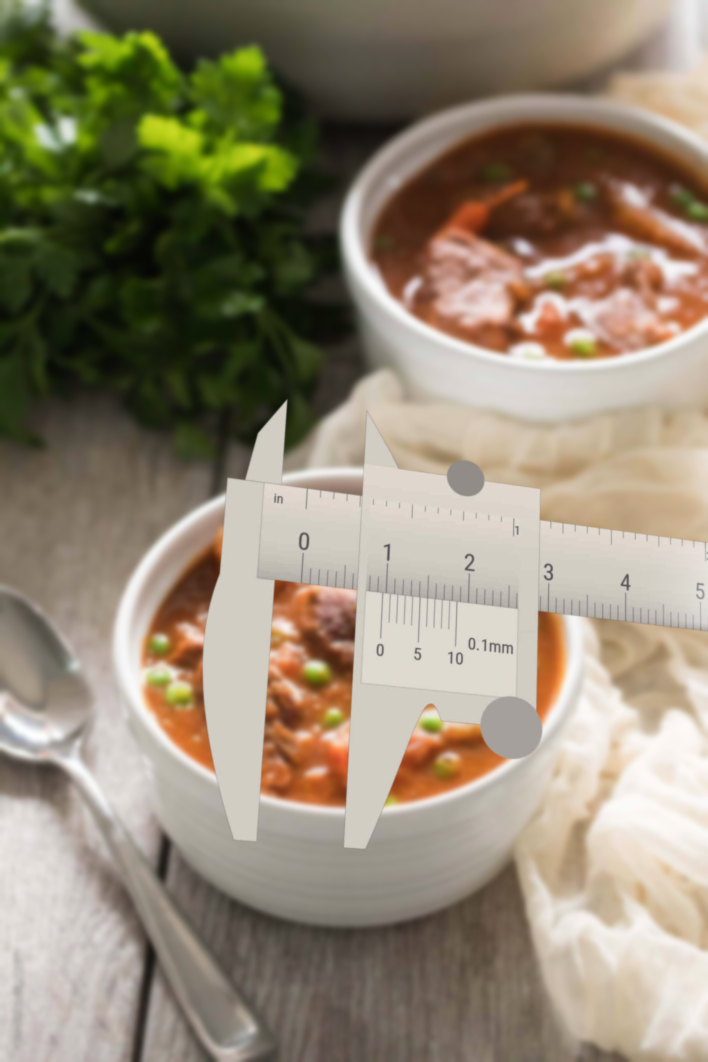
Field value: 9.6 mm
